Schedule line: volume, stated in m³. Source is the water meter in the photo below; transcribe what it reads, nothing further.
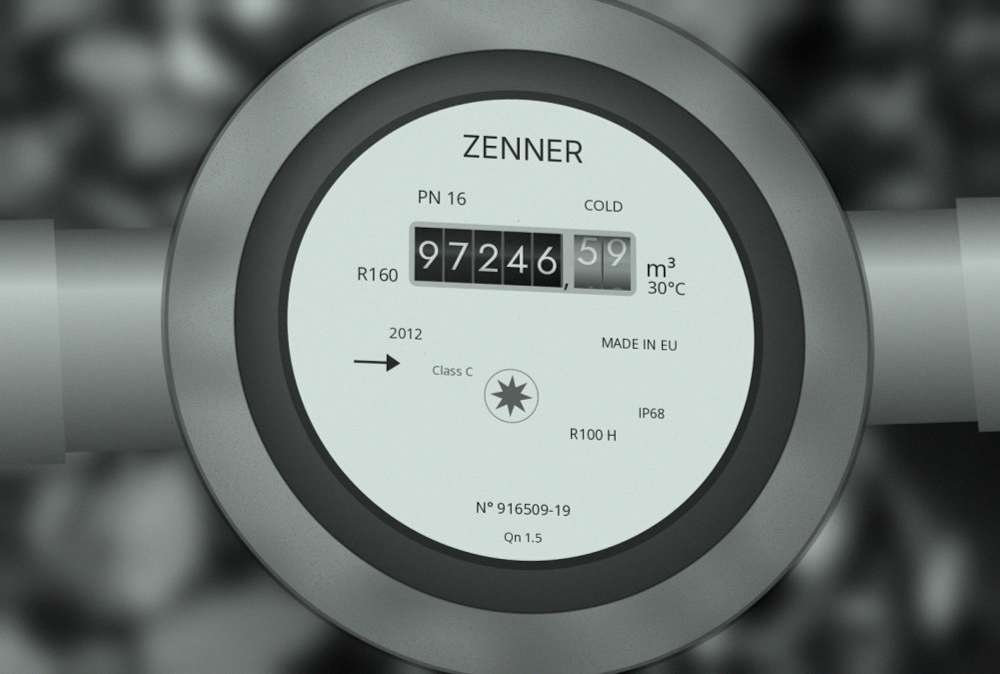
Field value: 97246.59 m³
